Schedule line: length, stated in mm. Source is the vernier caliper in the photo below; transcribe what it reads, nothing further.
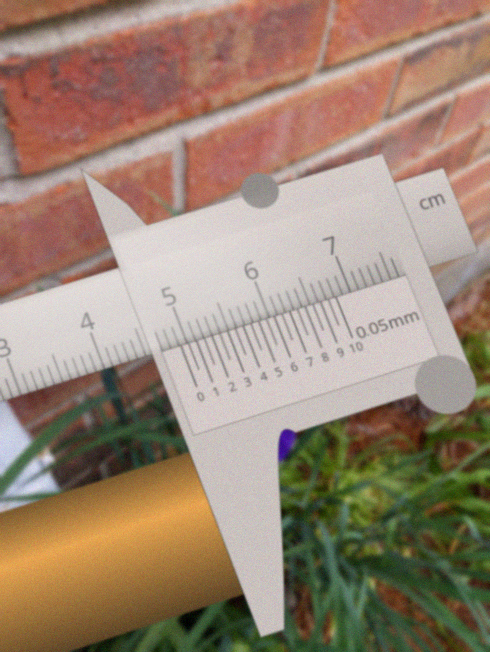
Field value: 49.2 mm
